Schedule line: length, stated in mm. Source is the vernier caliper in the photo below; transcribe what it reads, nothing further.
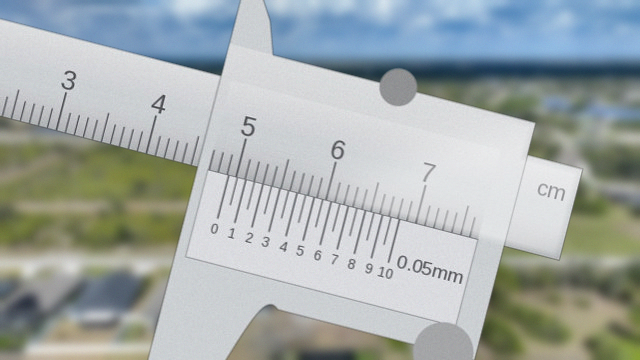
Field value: 49.2 mm
